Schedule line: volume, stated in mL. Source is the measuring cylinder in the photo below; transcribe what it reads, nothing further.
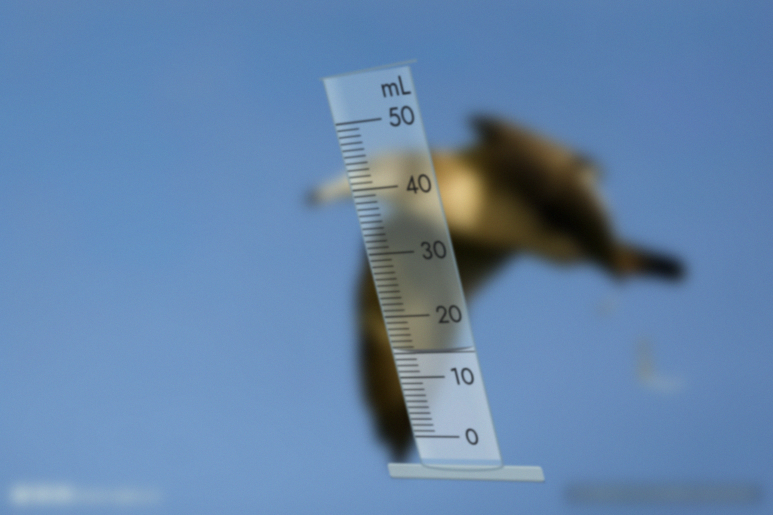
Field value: 14 mL
